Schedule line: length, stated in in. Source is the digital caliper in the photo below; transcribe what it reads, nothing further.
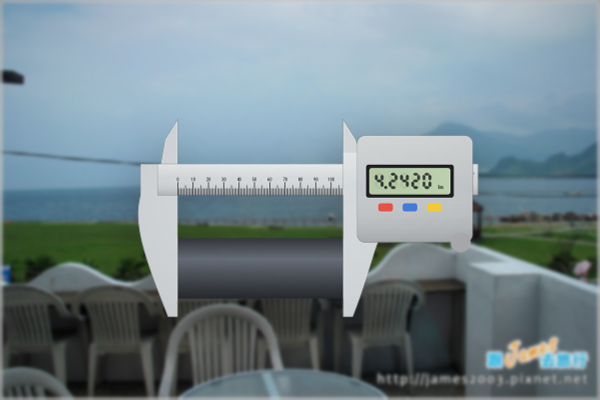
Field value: 4.2420 in
